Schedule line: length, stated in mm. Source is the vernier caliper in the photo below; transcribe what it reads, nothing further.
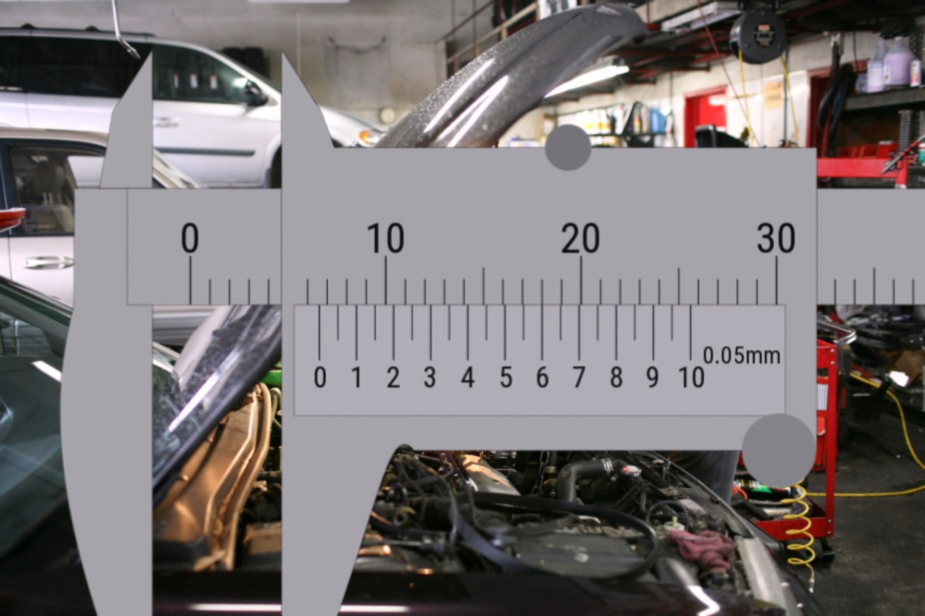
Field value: 6.6 mm
